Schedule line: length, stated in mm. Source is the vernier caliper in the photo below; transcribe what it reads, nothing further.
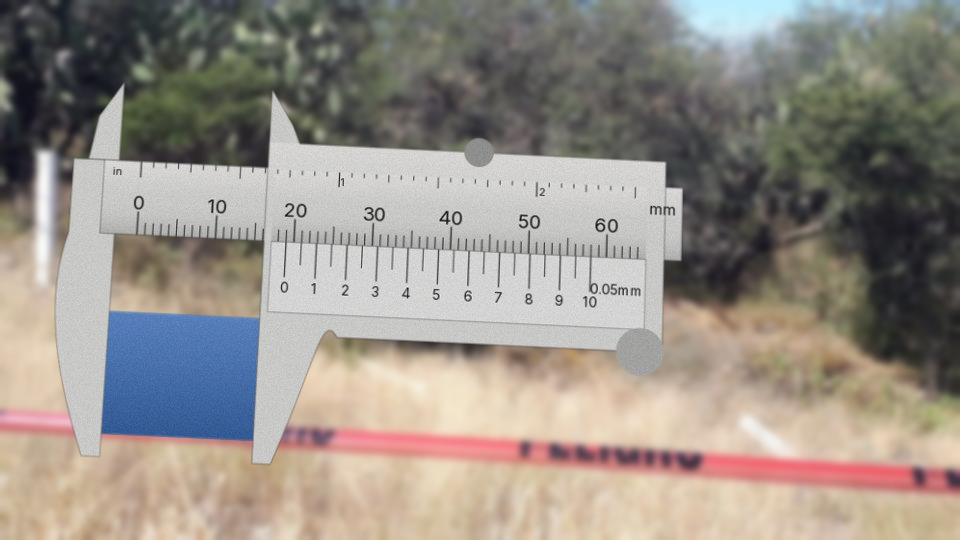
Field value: 19.0 mm
